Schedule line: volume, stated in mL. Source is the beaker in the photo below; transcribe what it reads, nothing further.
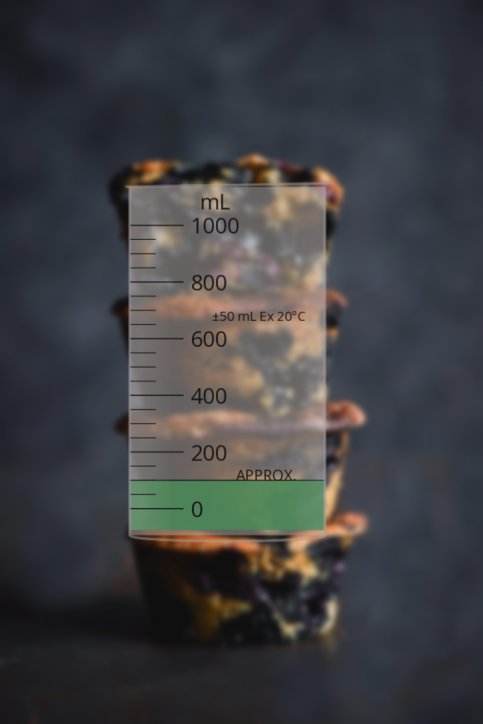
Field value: 100 mL
